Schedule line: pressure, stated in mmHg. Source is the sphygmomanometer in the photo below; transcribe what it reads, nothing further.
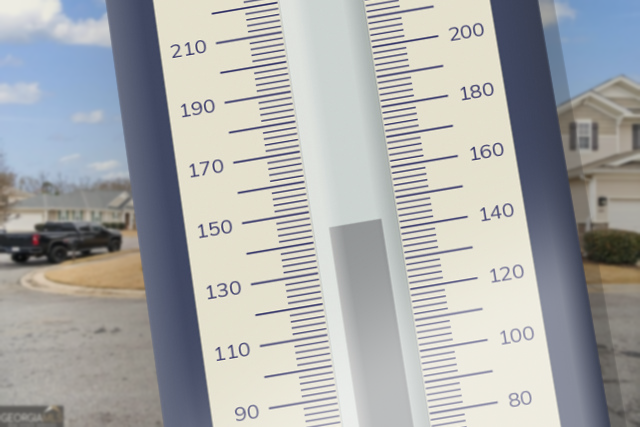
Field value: 144 mmHg
